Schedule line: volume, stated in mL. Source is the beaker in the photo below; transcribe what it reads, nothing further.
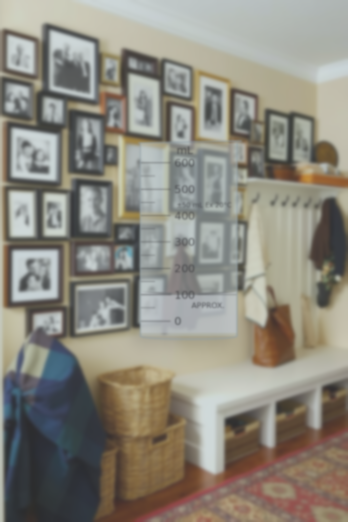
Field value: 100 mL
